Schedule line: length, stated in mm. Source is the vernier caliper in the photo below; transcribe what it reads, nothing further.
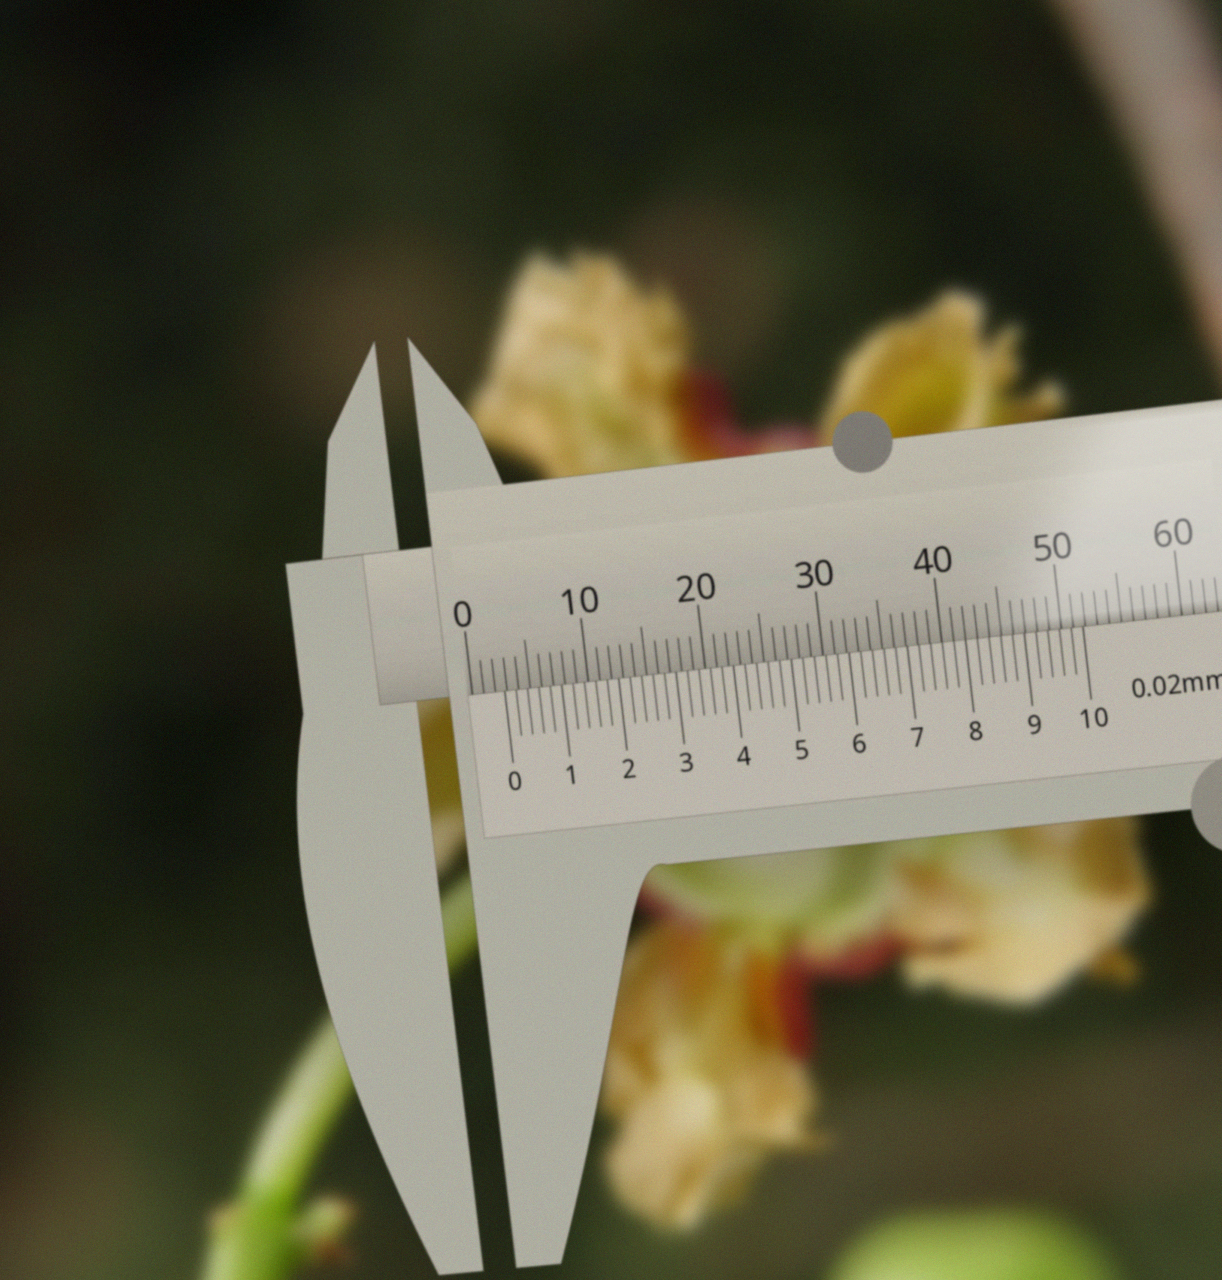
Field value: 2.8 mm
